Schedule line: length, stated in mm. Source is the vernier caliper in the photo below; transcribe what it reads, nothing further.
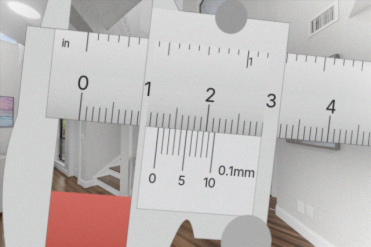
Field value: 12.4 mm
